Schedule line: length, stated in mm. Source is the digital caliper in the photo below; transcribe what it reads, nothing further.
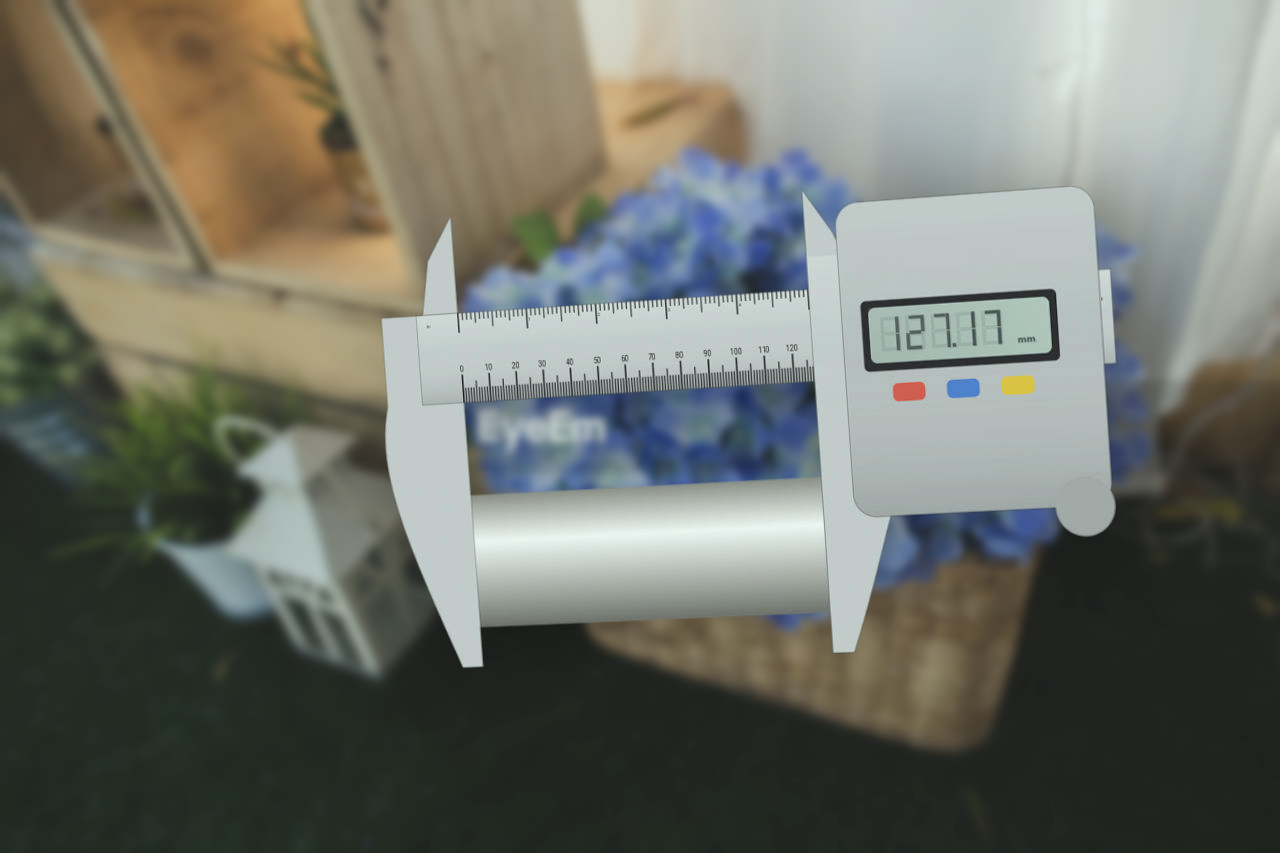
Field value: 127.17 mm
